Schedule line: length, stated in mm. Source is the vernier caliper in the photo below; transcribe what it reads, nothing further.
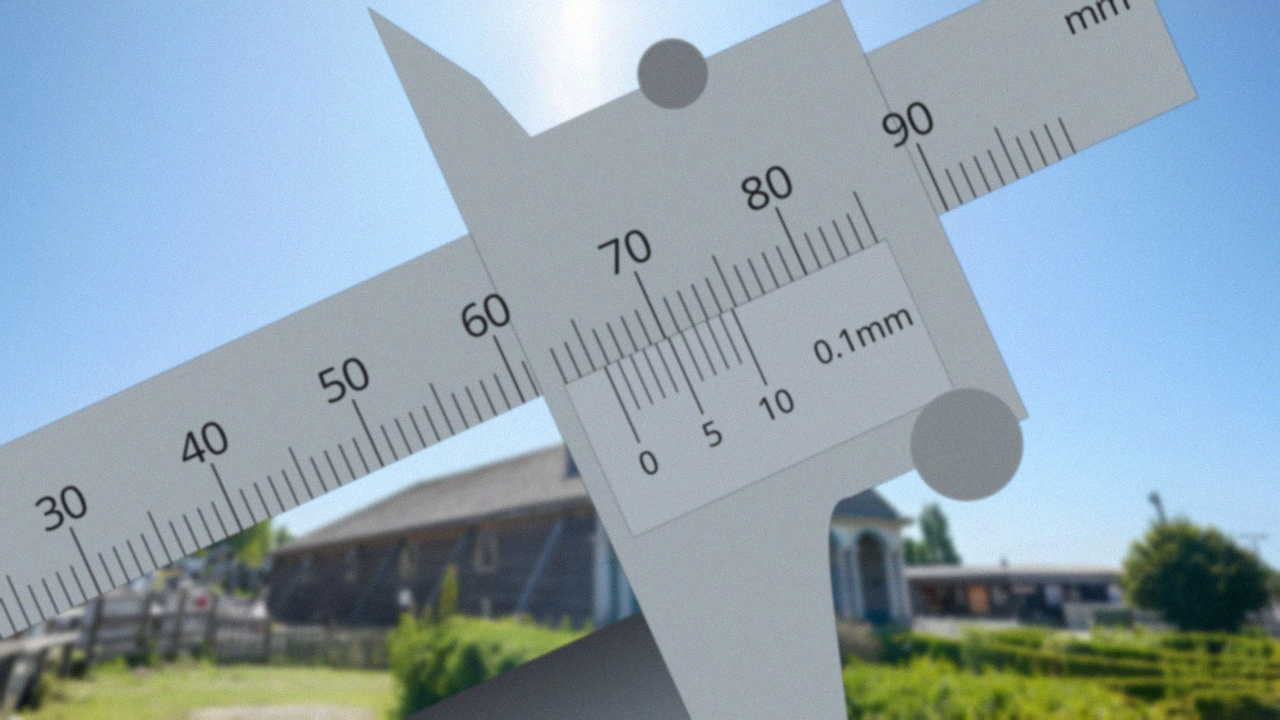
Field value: 65.7 mm
